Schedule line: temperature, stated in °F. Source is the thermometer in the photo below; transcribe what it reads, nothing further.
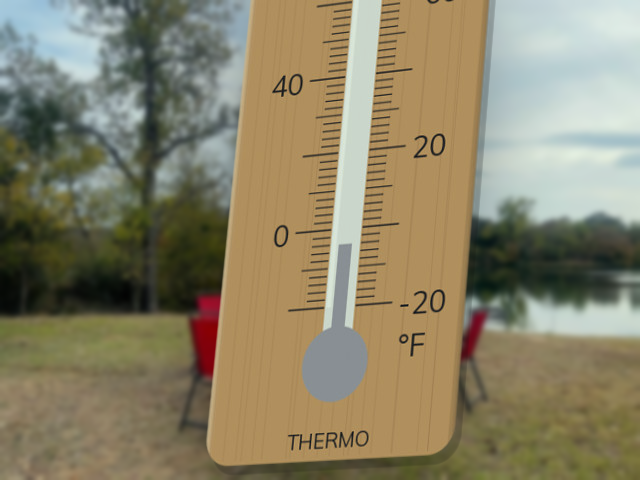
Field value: -4 °F
